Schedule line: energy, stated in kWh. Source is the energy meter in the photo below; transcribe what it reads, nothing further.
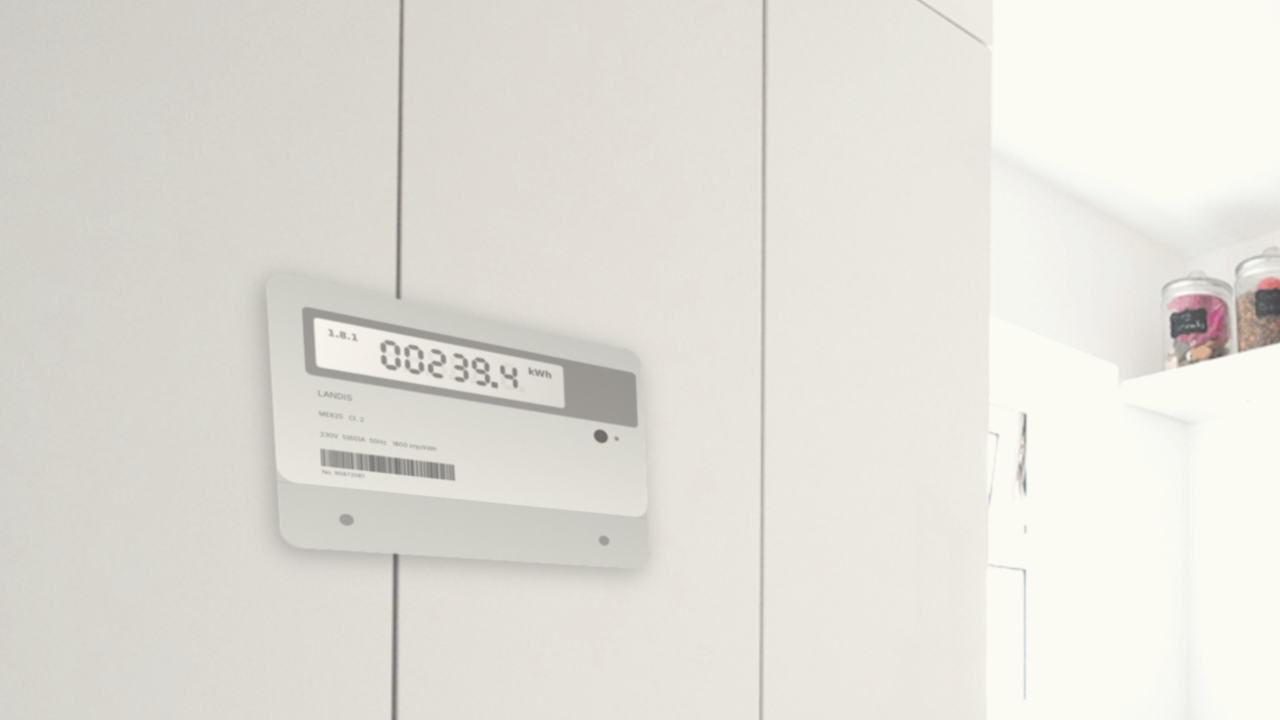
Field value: 239.4 kWh
